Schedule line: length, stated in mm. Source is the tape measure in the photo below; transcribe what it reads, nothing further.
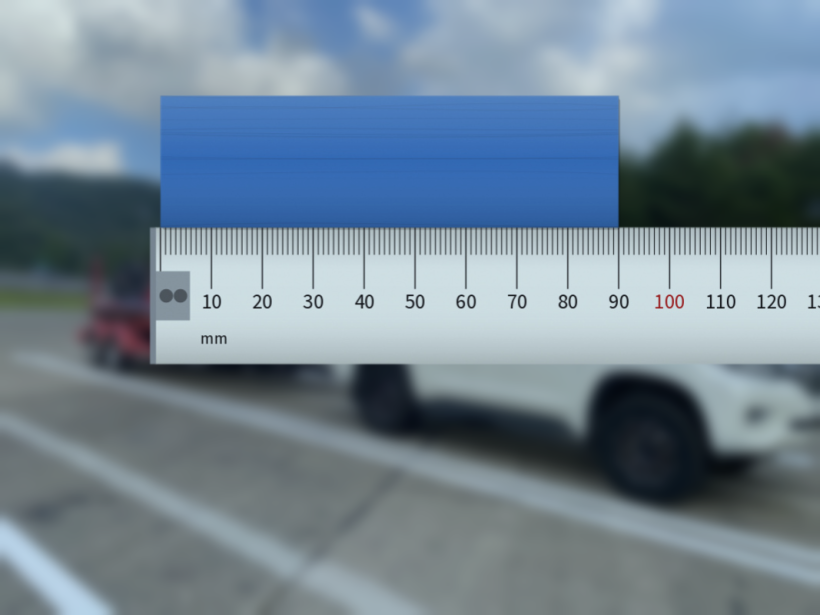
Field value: 90 mm
